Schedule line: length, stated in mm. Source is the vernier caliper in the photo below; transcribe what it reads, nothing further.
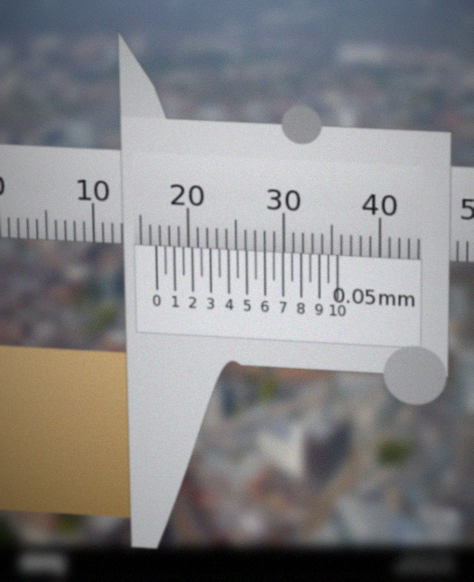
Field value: 16.6 mm
